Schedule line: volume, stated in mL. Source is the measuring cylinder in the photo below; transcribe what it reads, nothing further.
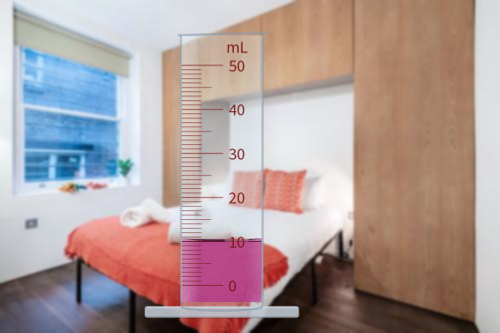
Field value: 10 mL
